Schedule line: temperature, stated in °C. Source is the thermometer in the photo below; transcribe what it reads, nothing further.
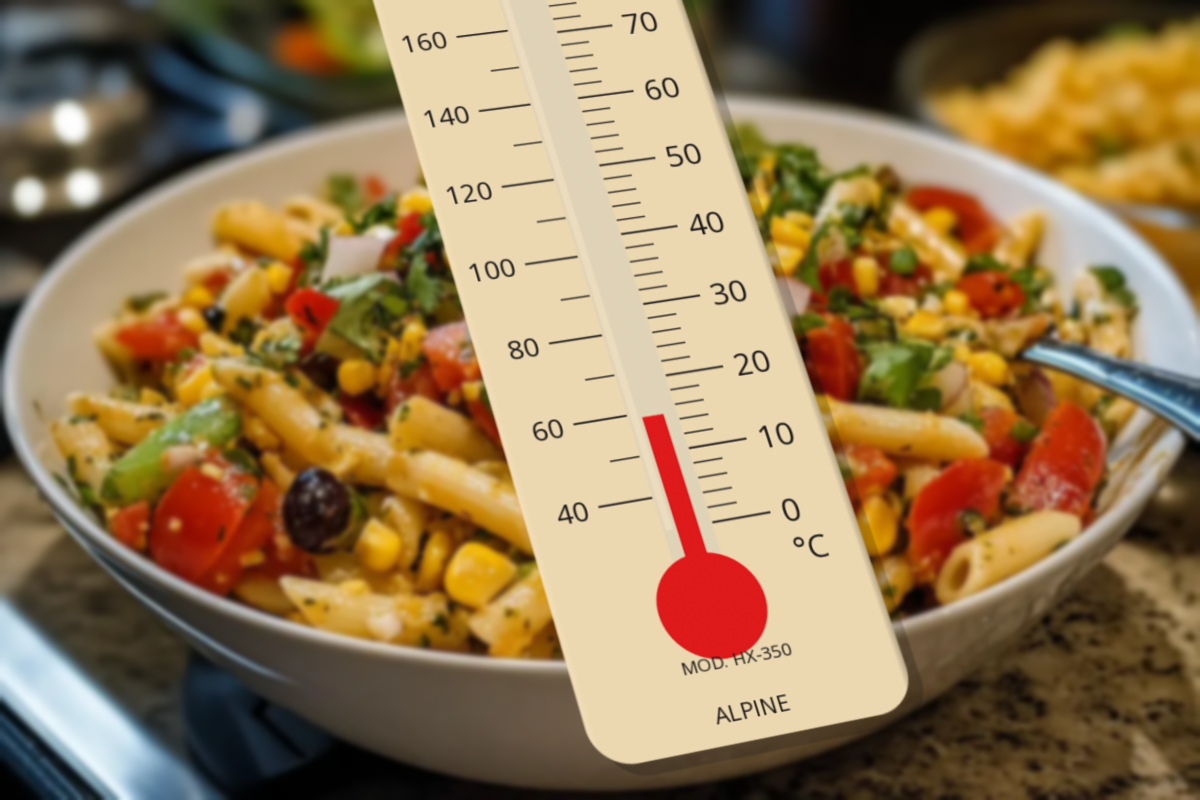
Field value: 15 °C
